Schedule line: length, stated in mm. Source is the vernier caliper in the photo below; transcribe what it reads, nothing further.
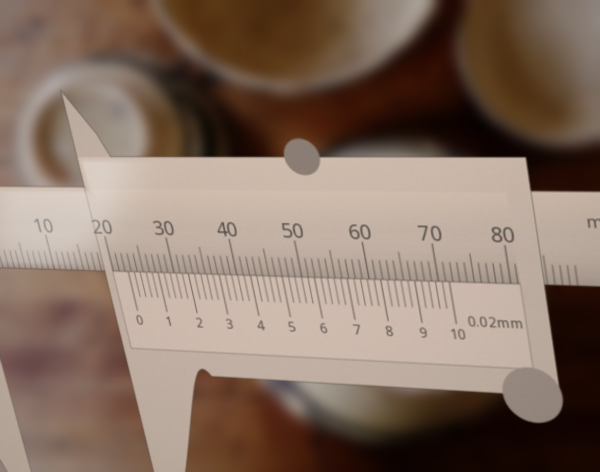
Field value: 22.5 mm
